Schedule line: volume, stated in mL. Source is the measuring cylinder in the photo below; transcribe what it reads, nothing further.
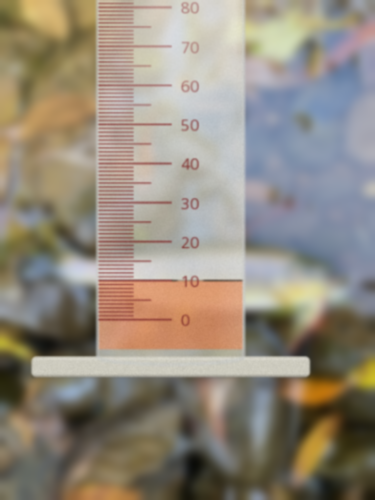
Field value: 10 mL
